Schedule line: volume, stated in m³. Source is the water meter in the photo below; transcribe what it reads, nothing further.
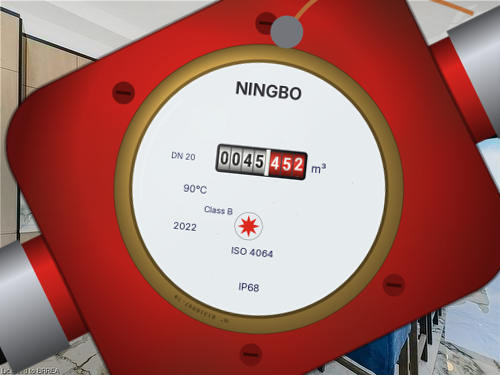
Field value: 45.452 m³
